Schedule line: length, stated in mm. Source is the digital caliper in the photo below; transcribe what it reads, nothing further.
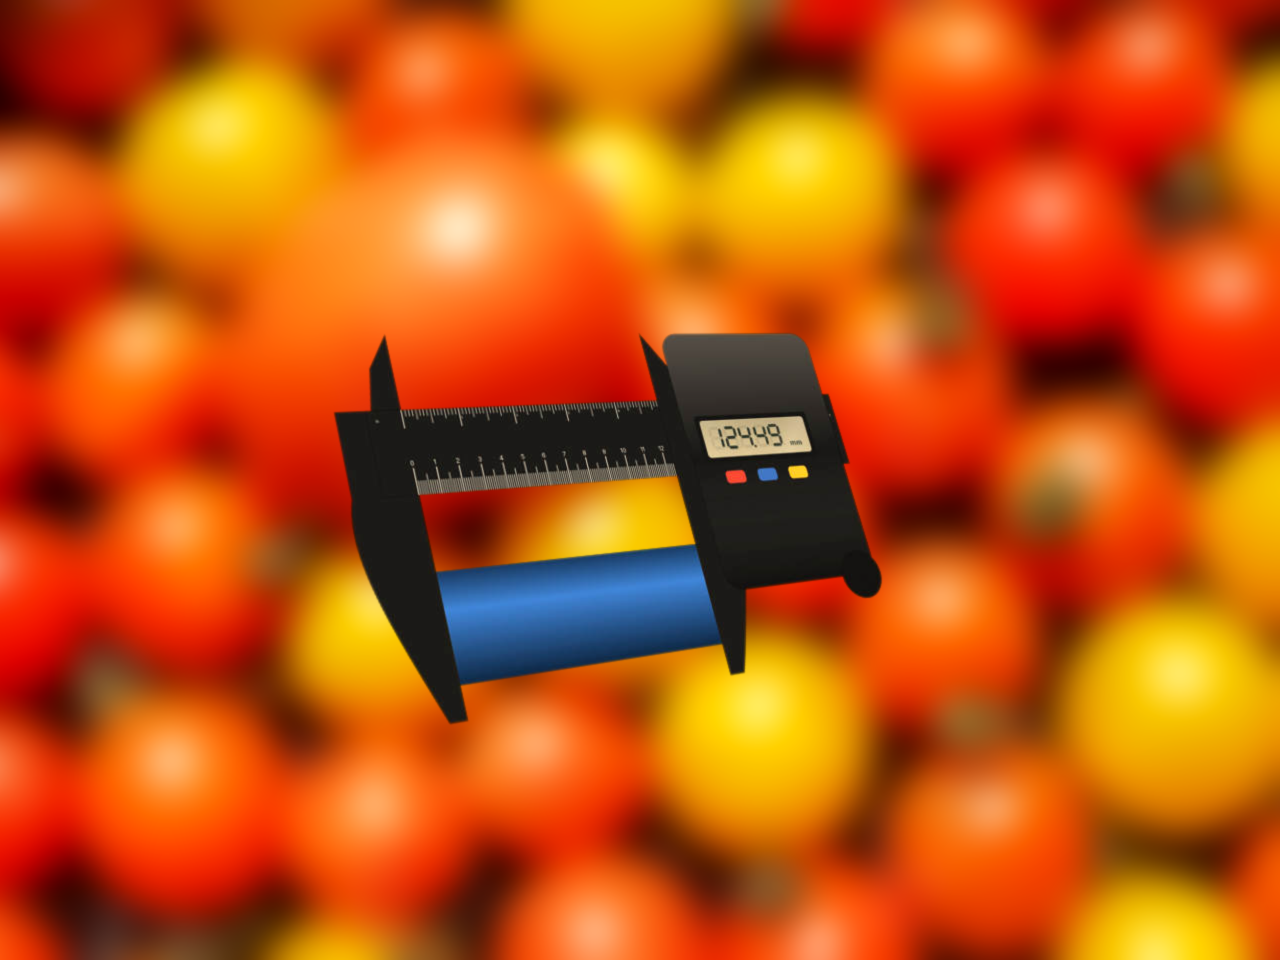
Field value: 124.49 mm
